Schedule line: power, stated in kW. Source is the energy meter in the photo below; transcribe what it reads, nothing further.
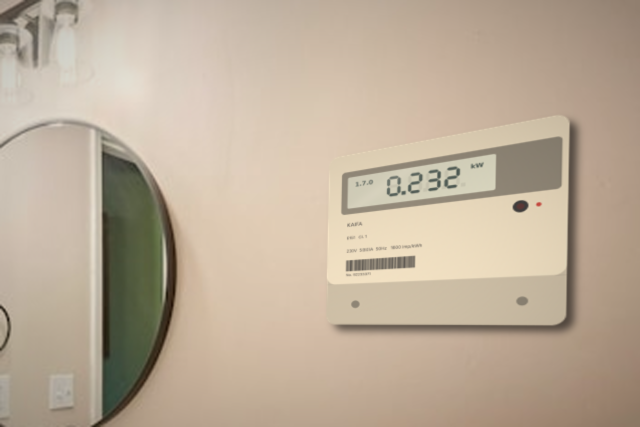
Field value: 0.232 kW
